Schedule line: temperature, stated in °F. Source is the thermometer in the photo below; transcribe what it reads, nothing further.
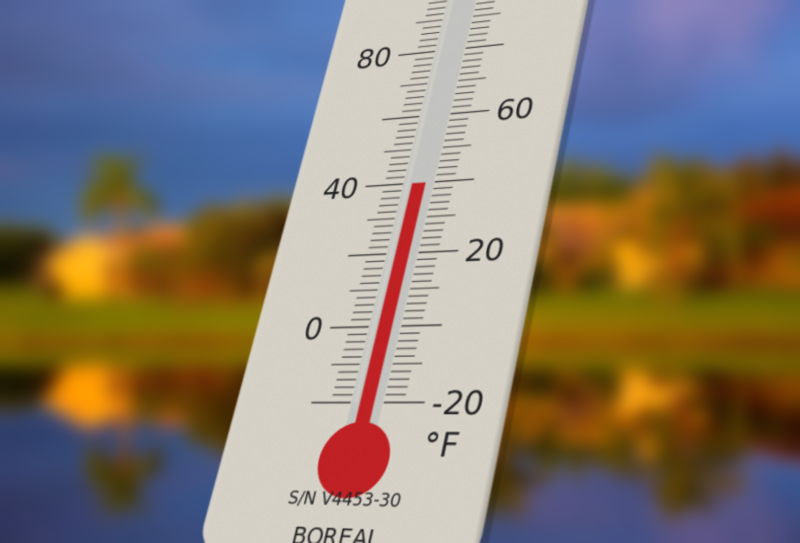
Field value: 40 °F
